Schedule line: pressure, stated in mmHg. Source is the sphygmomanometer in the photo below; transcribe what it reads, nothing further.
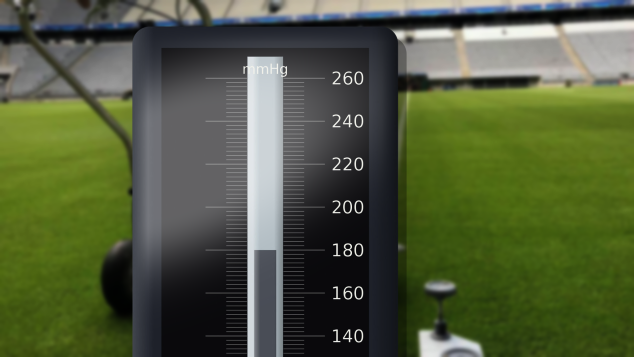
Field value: 180 mmHg
